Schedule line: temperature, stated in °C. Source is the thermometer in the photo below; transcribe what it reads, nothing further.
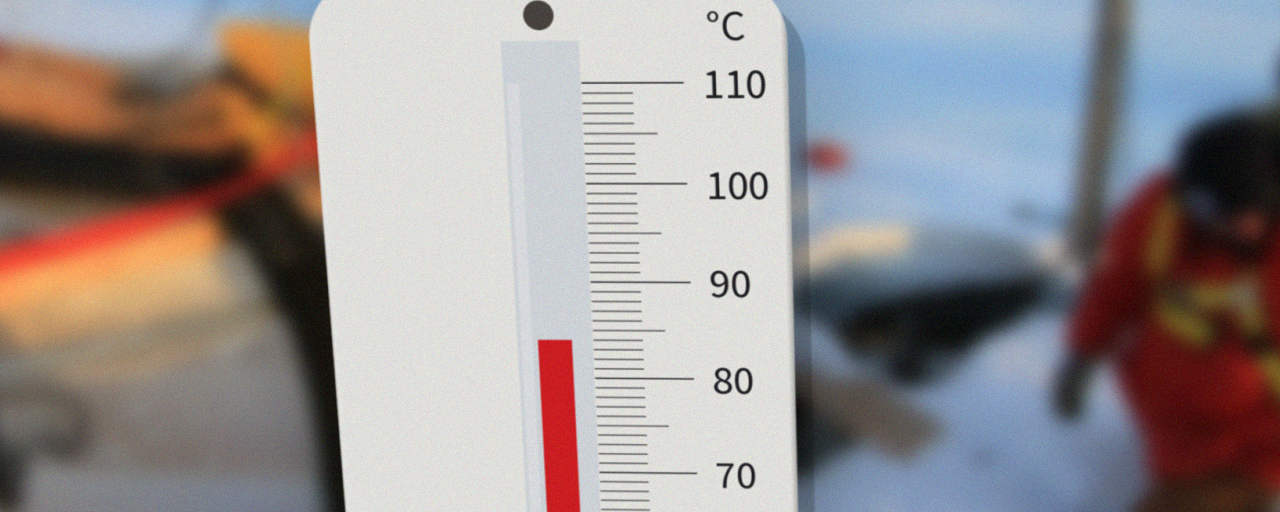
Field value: 84 °C
